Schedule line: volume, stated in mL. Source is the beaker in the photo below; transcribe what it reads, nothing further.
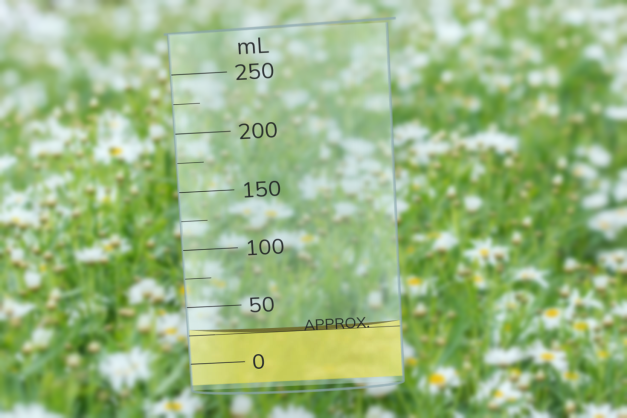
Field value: 25 mL
